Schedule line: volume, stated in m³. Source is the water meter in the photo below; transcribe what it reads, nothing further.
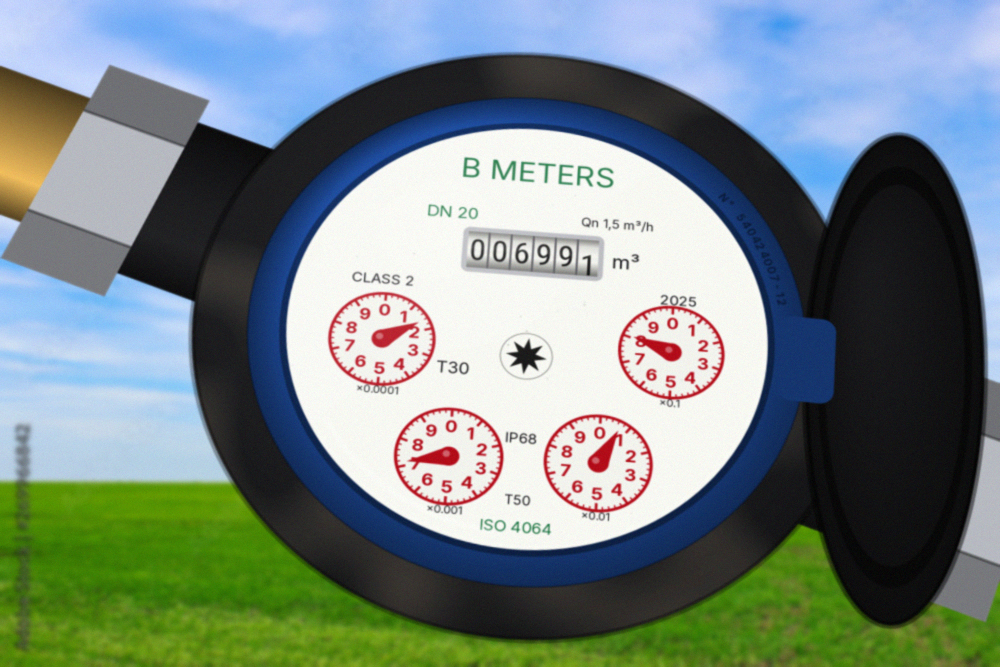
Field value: 6990.8071 m³
